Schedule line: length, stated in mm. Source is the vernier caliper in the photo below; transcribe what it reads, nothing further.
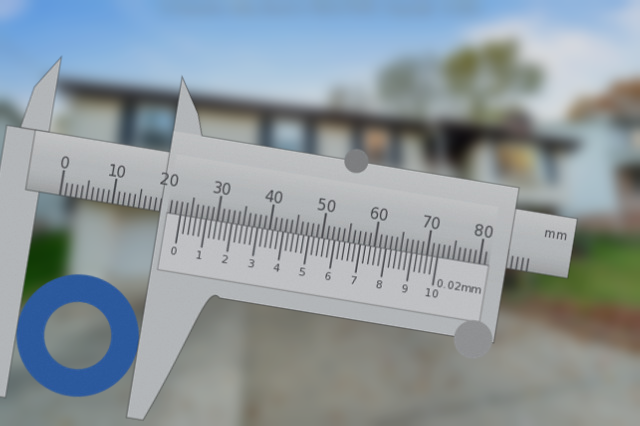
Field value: 23.0 mm
